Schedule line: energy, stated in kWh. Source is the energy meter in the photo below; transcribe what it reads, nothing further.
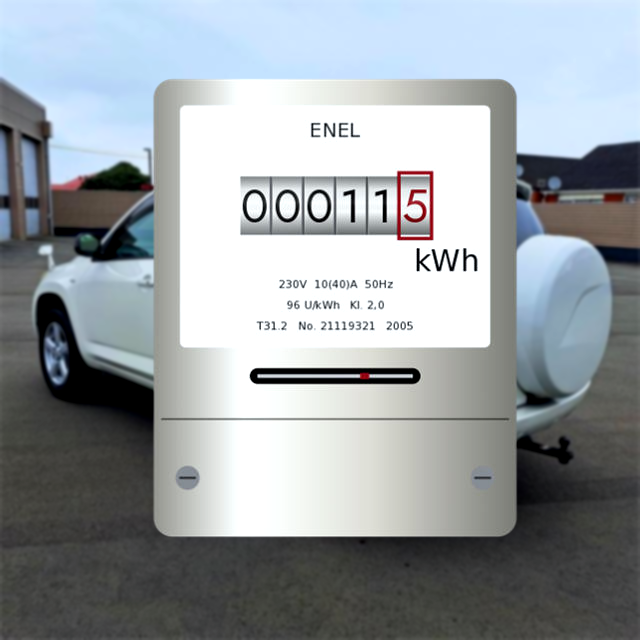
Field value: 11.5 kWh
